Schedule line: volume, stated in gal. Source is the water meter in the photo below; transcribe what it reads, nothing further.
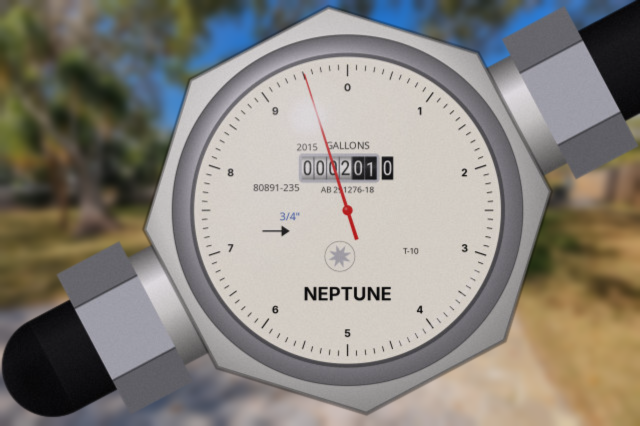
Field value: 2009.5 gal
